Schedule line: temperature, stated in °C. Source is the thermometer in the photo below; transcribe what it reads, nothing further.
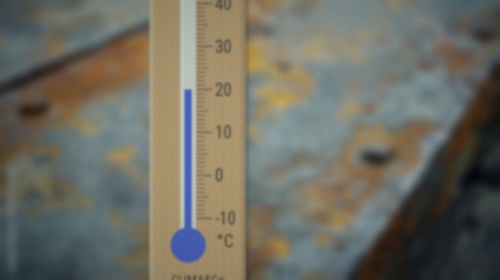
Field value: 20 °C
